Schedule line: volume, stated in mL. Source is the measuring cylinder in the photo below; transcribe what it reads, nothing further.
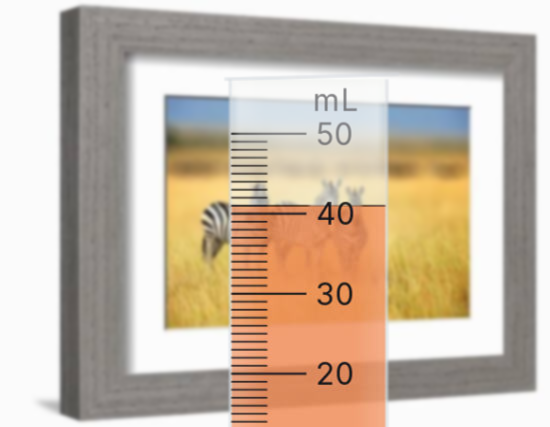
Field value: 41 mL
